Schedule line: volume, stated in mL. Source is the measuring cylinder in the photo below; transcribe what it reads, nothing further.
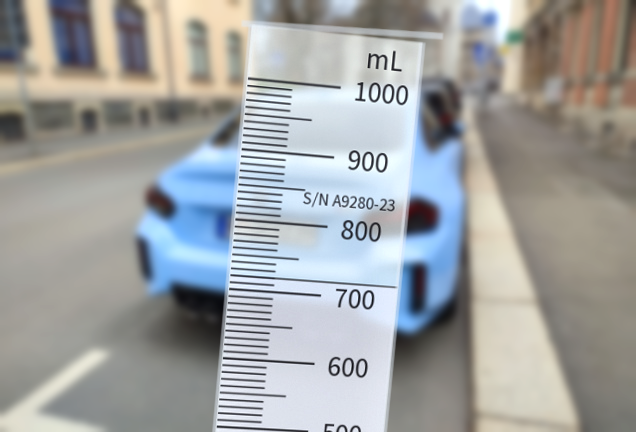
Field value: 720 mL
